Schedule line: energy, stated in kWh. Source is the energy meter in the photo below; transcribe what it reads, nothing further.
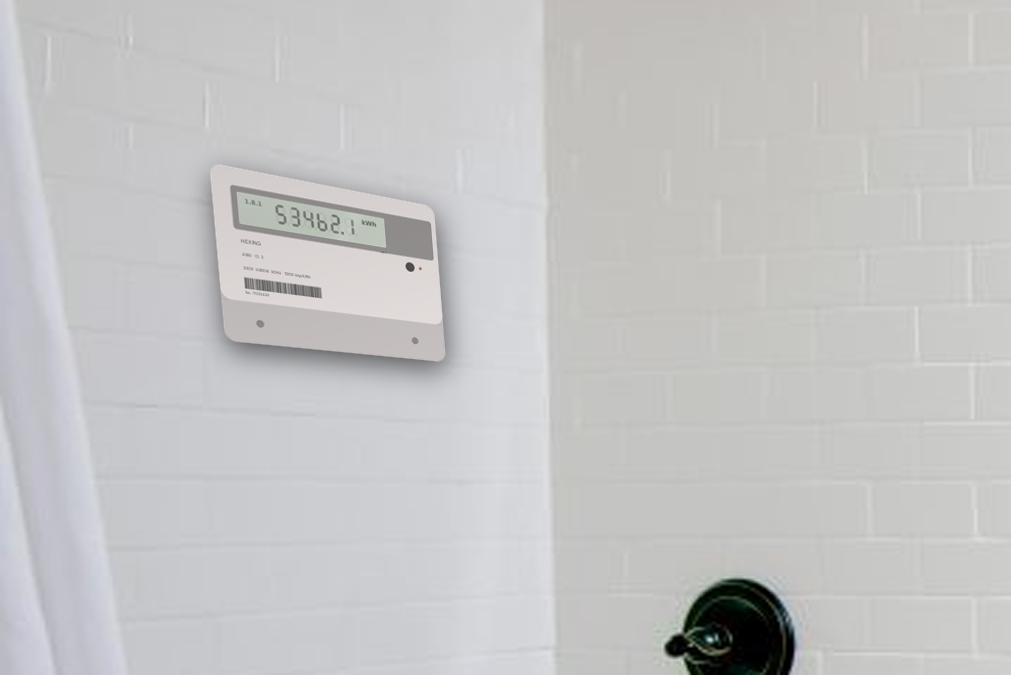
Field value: 53462.1 kWh
